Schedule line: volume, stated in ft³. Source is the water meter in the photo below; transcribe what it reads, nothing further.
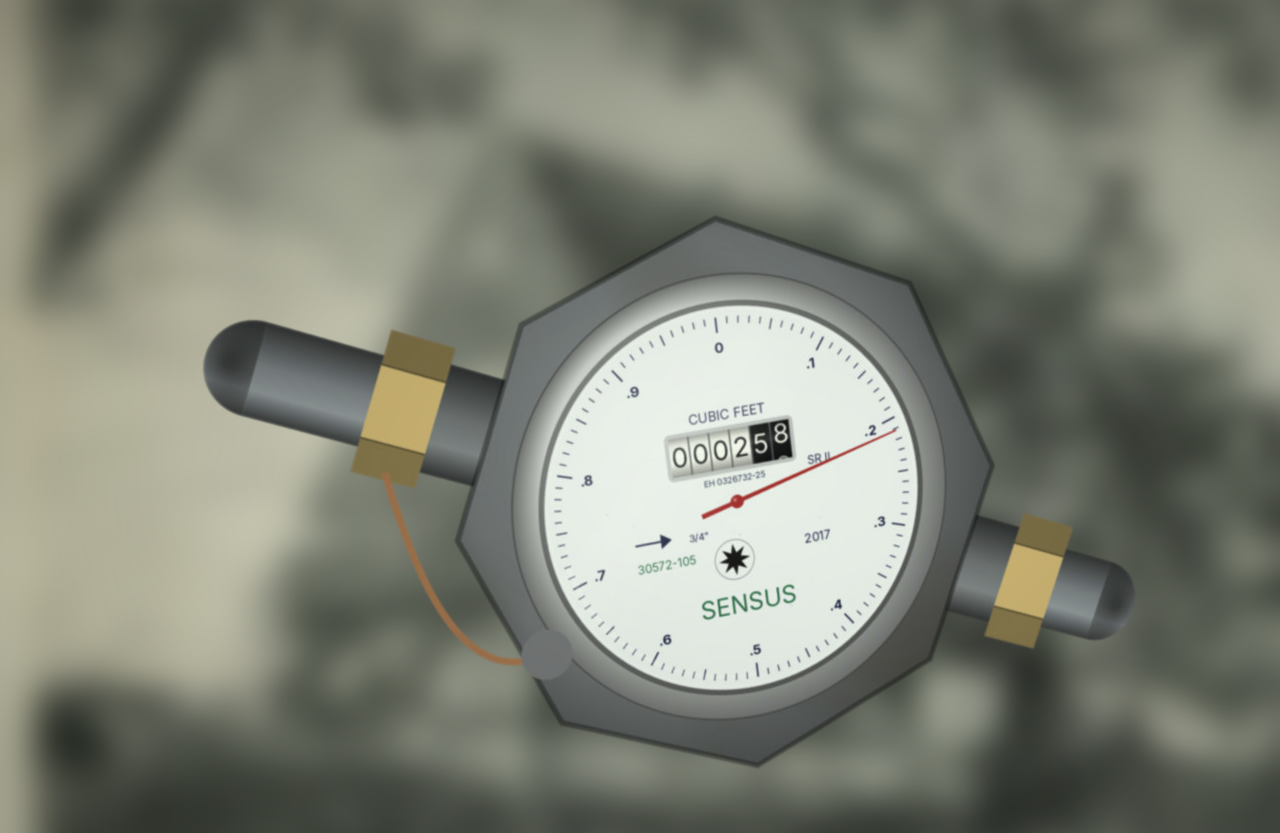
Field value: 258.21 ft³
